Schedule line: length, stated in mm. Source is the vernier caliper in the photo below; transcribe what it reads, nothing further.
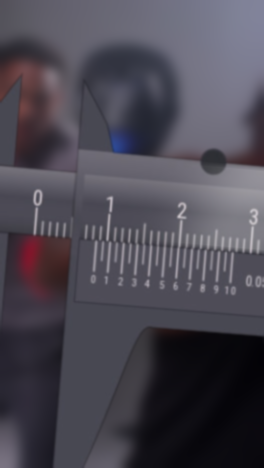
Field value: 8.5 mm
